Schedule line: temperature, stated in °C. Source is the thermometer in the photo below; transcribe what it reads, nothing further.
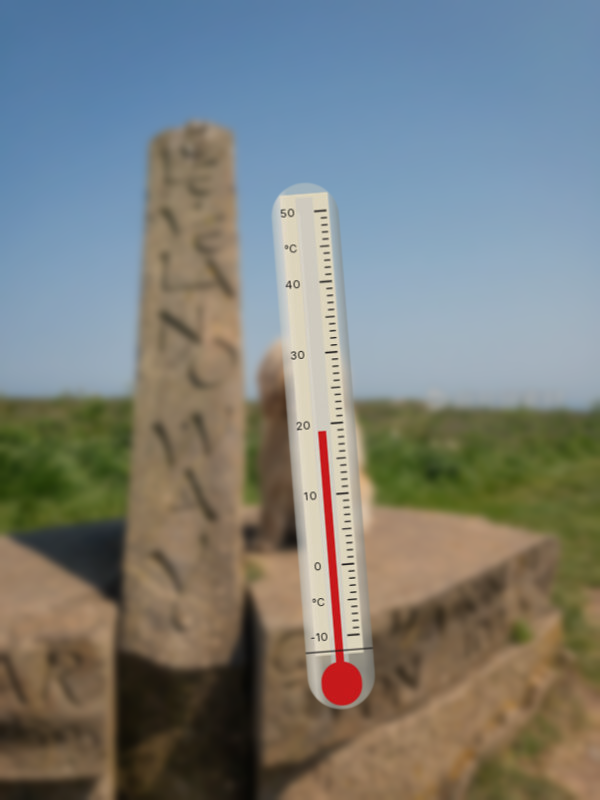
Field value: 19 °C
